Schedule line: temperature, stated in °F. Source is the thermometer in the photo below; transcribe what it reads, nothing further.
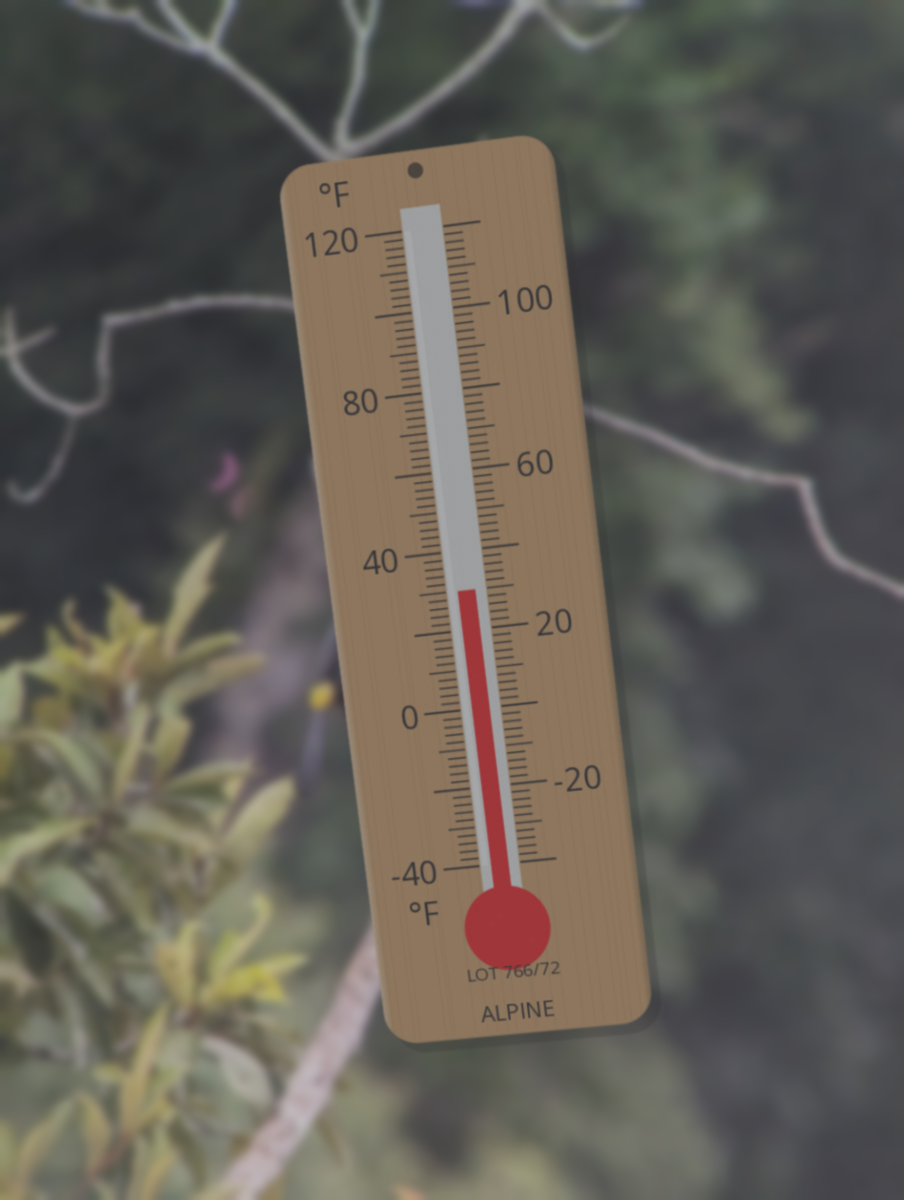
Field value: 30 °F
